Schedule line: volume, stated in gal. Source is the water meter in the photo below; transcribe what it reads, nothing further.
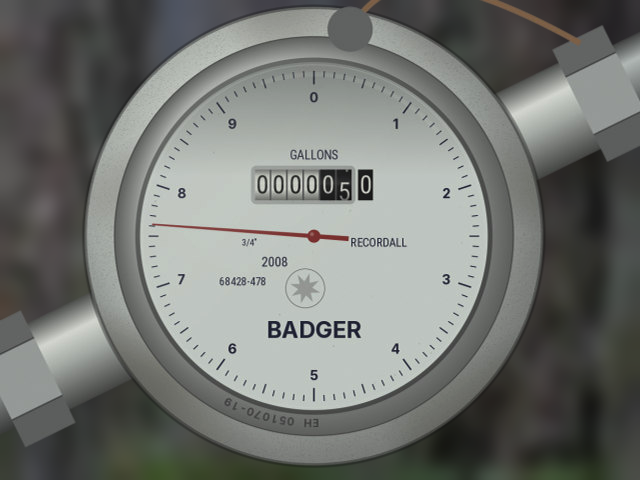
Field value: 47.6 gal
